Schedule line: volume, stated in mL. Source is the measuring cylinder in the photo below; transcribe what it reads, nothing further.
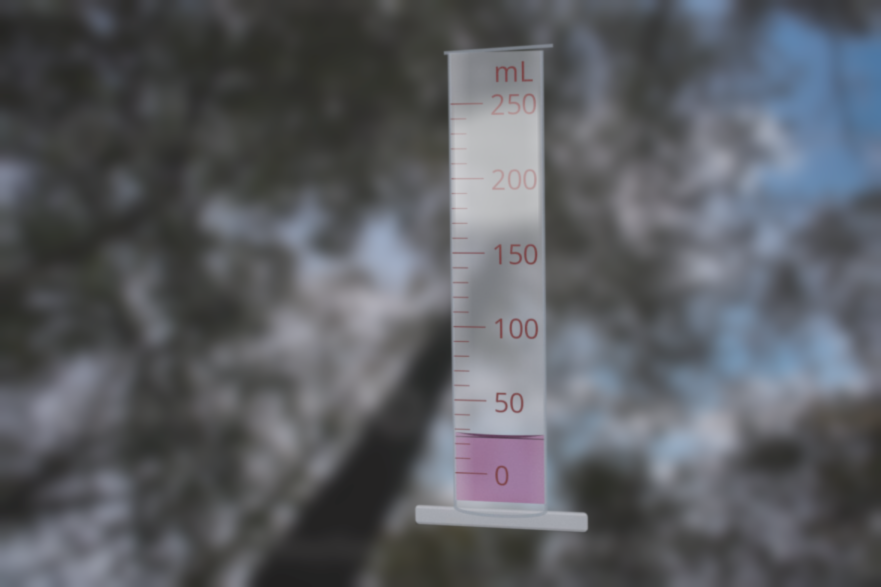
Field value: 25 mL
